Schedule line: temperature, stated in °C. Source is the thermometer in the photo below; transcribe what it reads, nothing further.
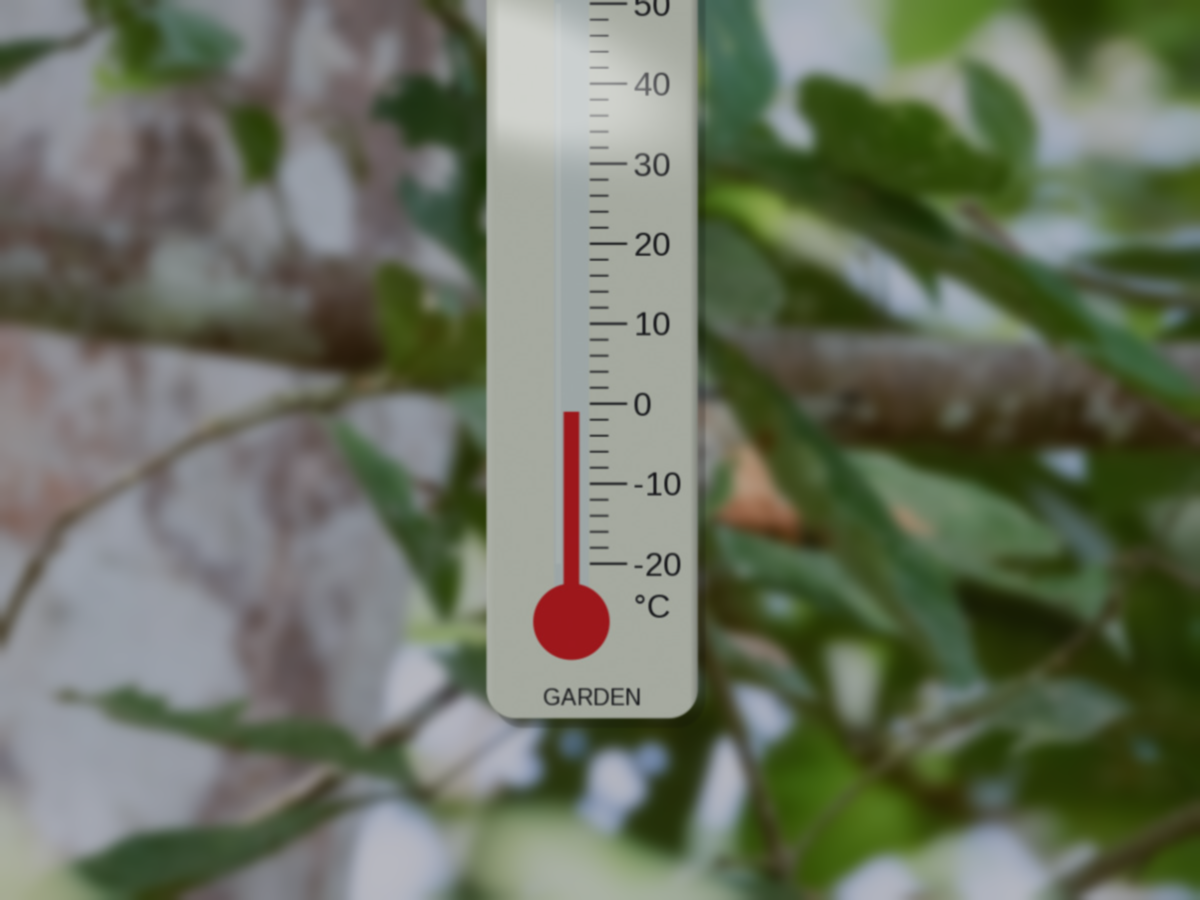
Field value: -1 °C
